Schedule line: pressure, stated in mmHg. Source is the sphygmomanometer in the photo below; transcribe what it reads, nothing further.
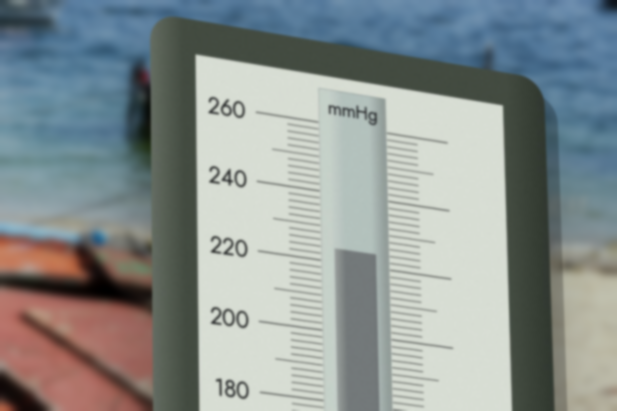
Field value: 224 mmHg
